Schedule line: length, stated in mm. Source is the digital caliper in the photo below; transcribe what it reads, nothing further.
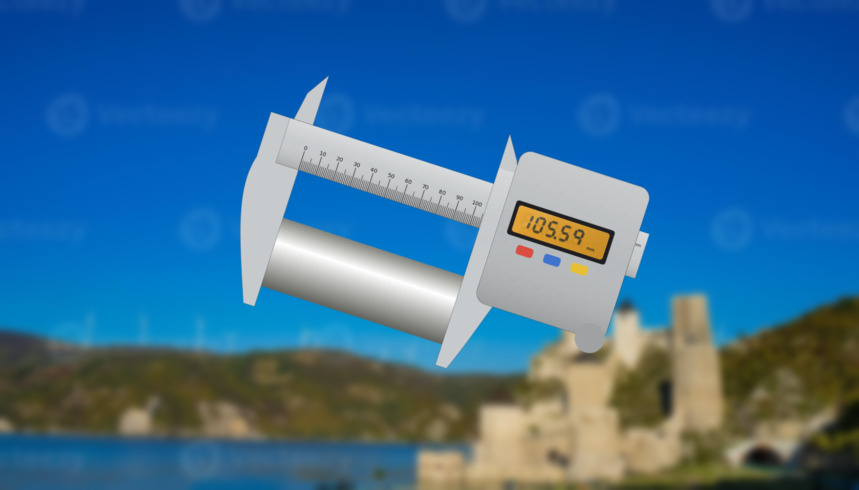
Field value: 105.59 mm
